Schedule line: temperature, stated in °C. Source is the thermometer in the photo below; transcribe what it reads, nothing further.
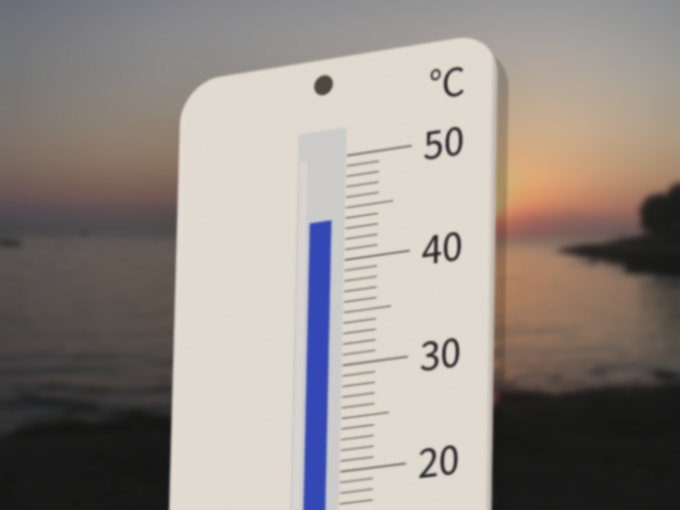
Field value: 44 °C
